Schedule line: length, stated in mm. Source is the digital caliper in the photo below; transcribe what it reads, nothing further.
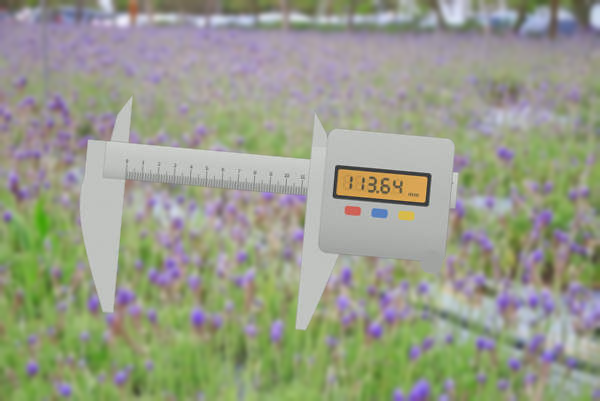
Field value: 113.64 mm
